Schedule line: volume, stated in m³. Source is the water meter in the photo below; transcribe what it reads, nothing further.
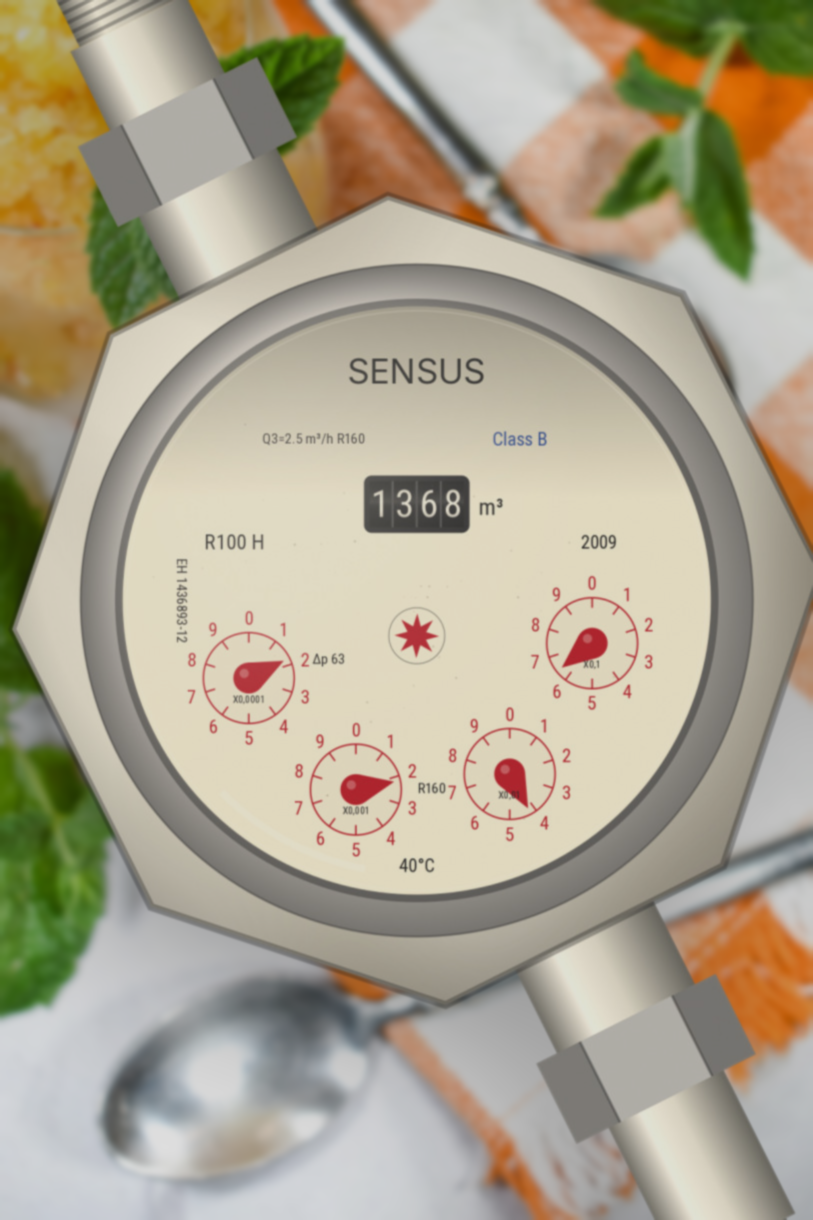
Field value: 1368.6421 m³
